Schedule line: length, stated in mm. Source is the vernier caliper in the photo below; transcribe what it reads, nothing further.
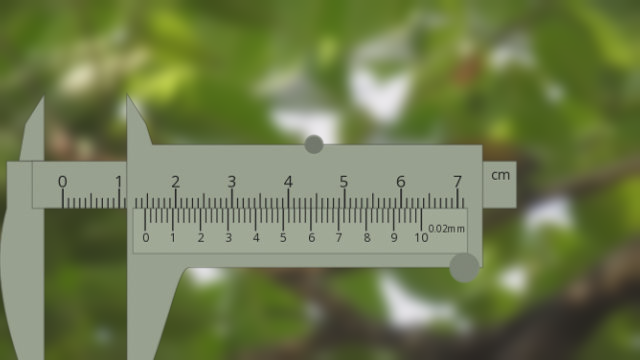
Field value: 14.6 mm
